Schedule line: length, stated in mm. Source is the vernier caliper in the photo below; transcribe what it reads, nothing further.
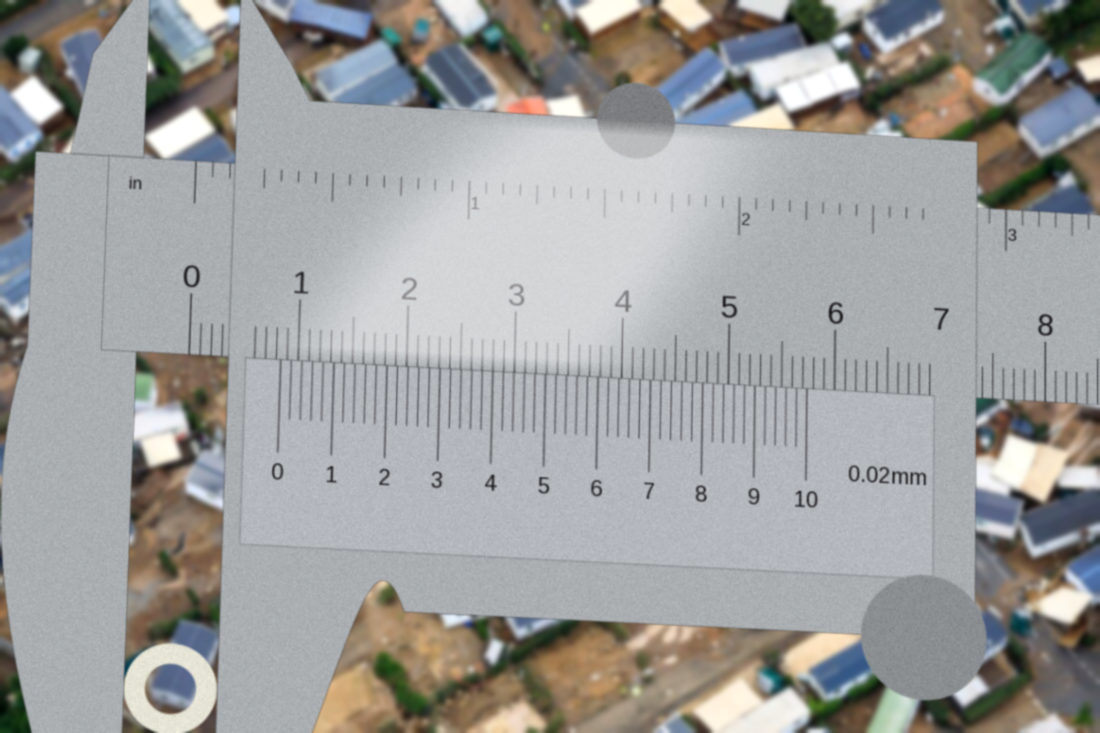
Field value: 8.4 mm
